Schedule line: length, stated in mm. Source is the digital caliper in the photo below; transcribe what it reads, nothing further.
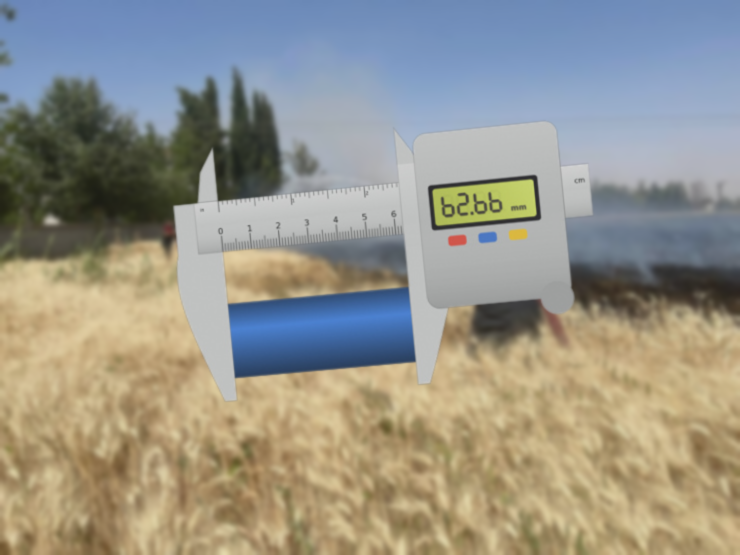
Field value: 62.66 mm
